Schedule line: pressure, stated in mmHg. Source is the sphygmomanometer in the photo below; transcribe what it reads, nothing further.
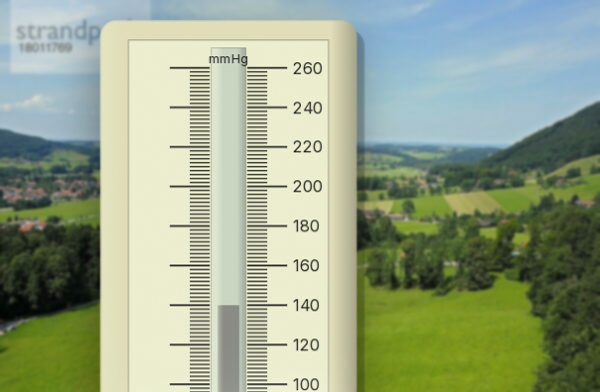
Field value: 140 mmHg
